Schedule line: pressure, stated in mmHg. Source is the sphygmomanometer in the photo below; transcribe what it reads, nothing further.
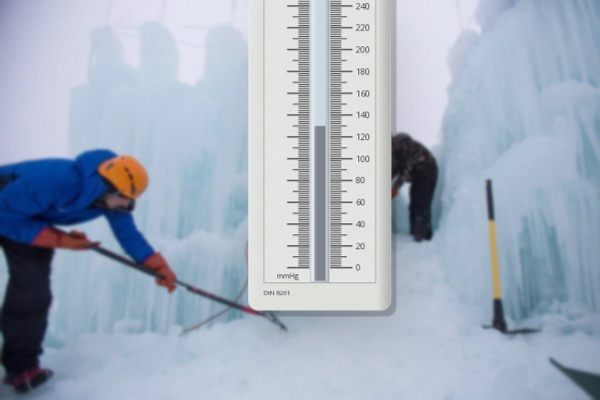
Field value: 130 mmHg
